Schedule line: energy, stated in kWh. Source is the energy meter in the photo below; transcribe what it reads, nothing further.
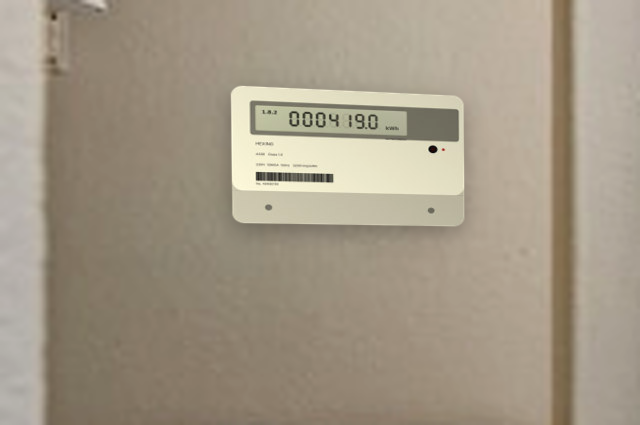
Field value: 419.0 kWh
